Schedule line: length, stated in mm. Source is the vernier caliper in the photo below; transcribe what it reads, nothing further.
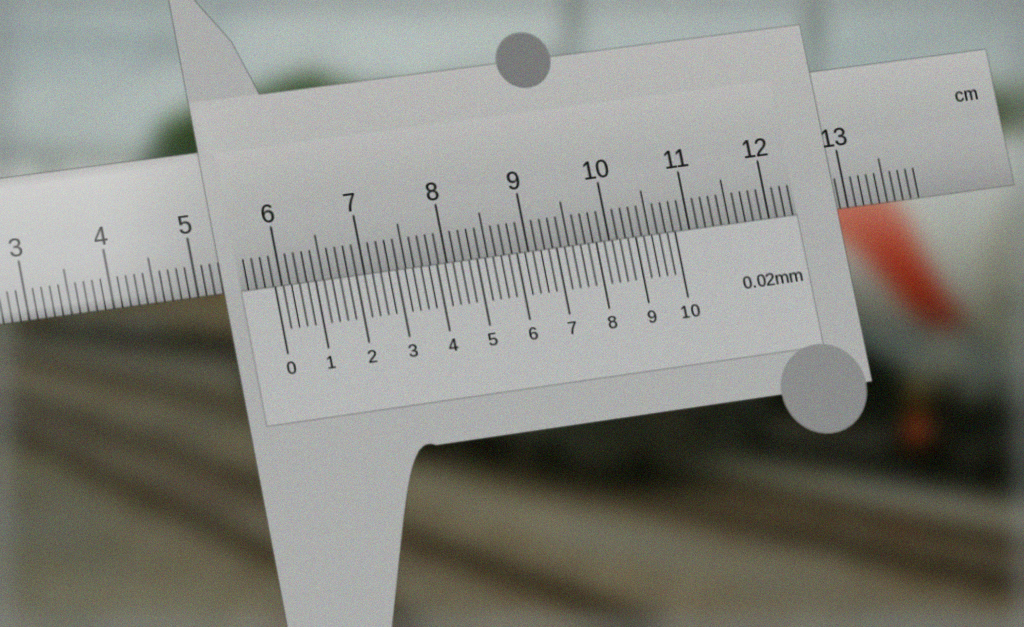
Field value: 59.2 mm
